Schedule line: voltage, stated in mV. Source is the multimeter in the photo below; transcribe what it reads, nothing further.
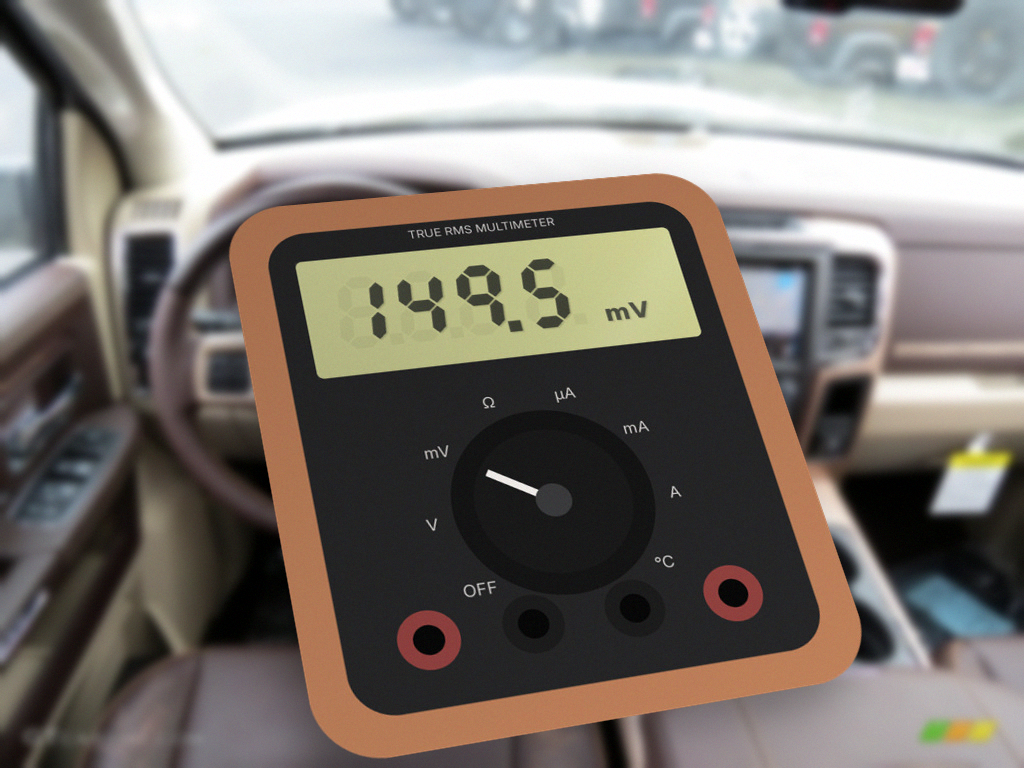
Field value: 149.5 mV
